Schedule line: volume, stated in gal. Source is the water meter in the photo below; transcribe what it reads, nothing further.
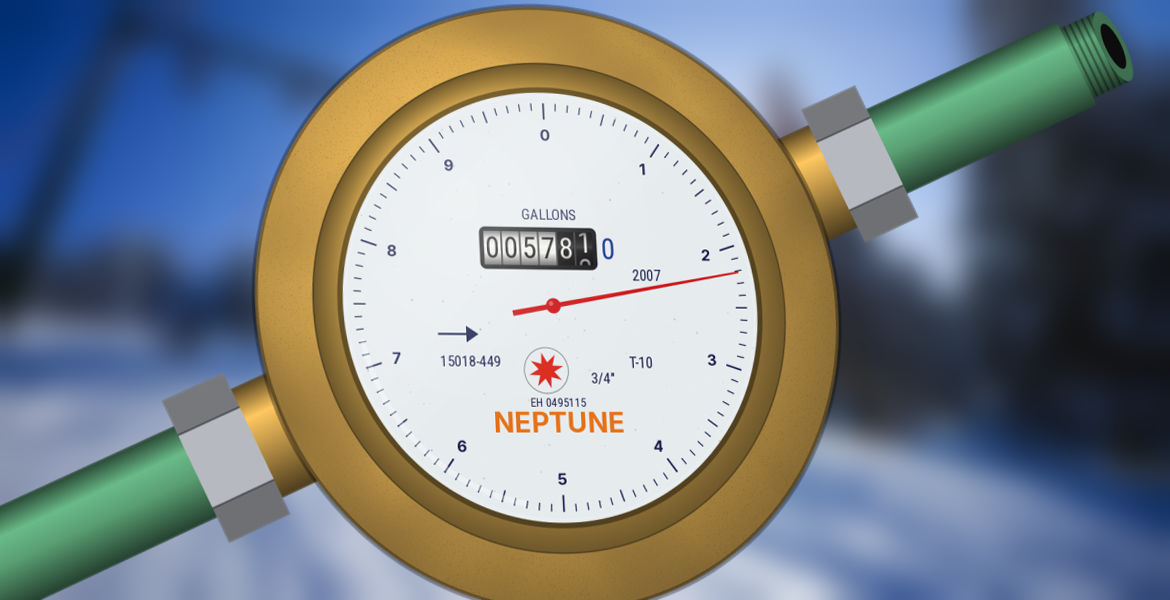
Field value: 57812.2 gal
